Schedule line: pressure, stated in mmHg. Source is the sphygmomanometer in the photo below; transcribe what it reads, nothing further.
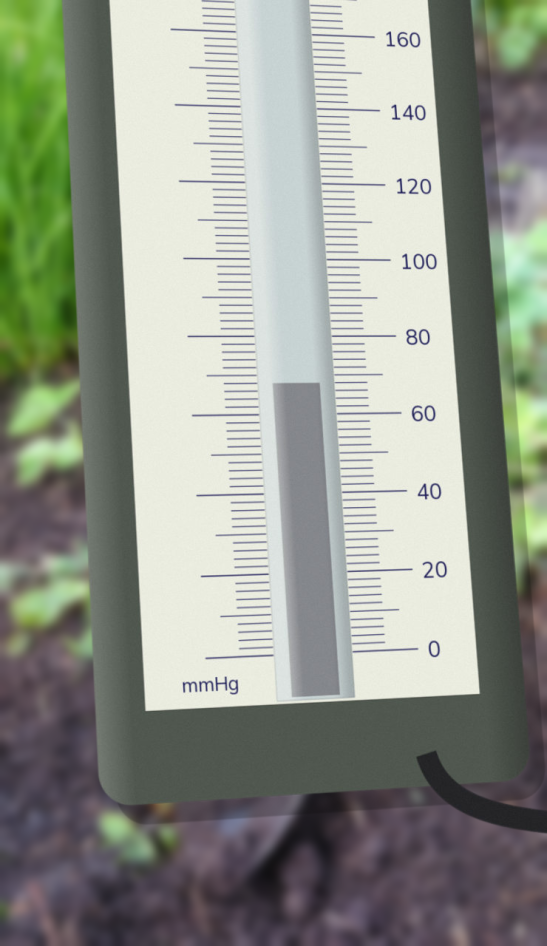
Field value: 68 mmHg
